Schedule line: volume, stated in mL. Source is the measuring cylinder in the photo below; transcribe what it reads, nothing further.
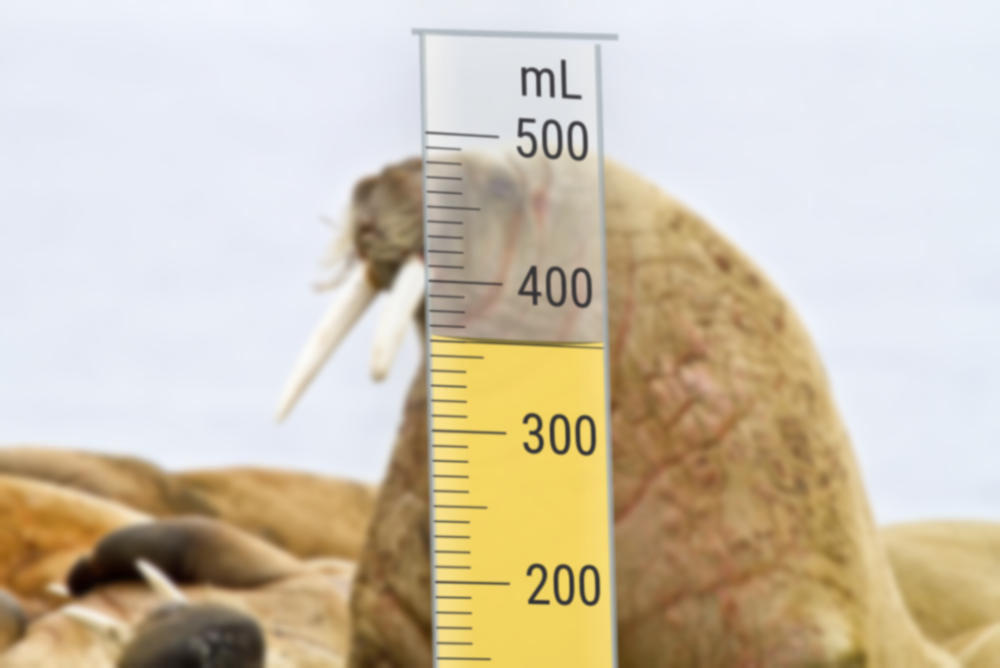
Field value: 360 mL
